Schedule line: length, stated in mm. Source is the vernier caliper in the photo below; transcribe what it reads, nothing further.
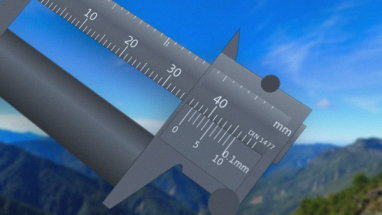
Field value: 36.8 mm
